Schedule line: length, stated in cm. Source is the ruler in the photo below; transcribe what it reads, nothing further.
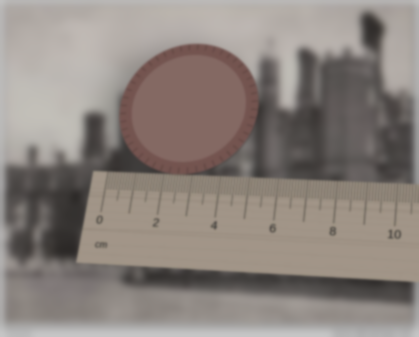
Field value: 5 cm
